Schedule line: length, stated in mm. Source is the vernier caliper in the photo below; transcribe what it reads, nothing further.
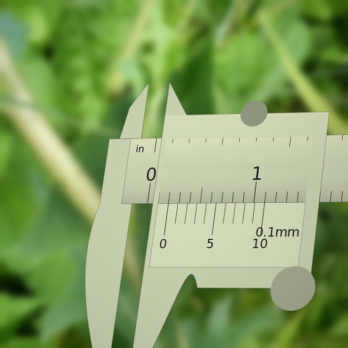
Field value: 2.0 mm
